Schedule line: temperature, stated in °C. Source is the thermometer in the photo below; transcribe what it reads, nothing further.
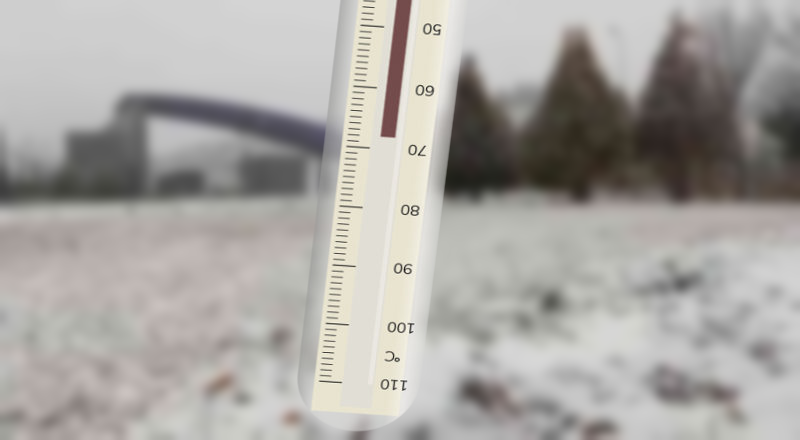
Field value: 68 °C
